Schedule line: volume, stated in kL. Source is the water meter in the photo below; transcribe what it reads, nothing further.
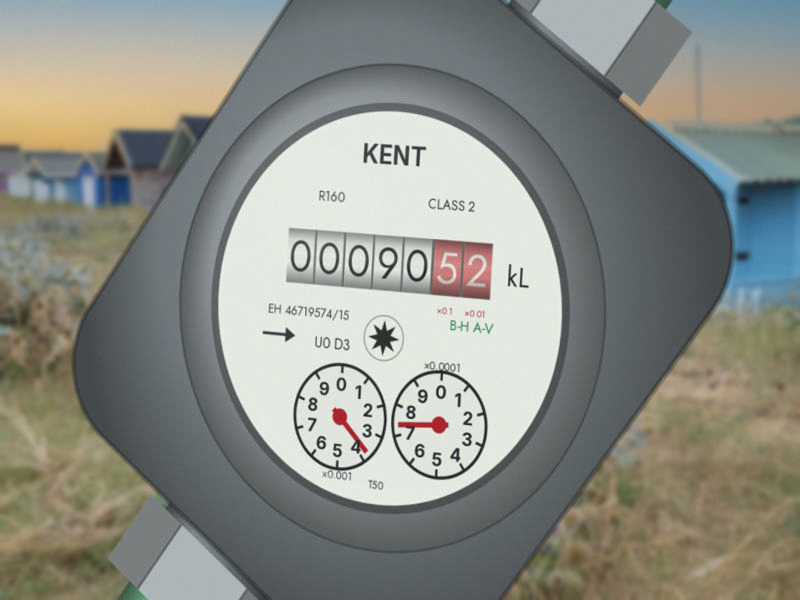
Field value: 90.5237 kL
